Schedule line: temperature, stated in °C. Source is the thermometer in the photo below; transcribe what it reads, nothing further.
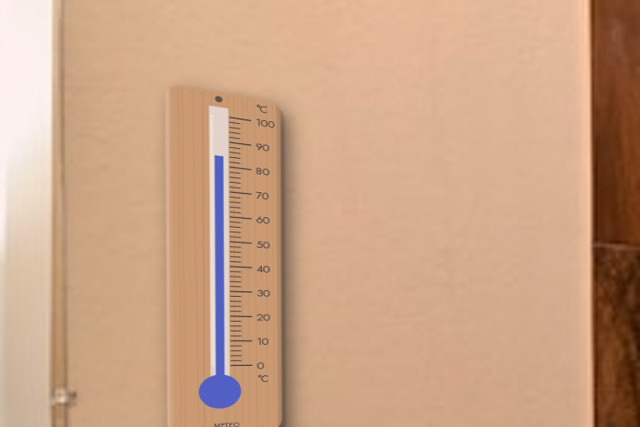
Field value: 84 °C
